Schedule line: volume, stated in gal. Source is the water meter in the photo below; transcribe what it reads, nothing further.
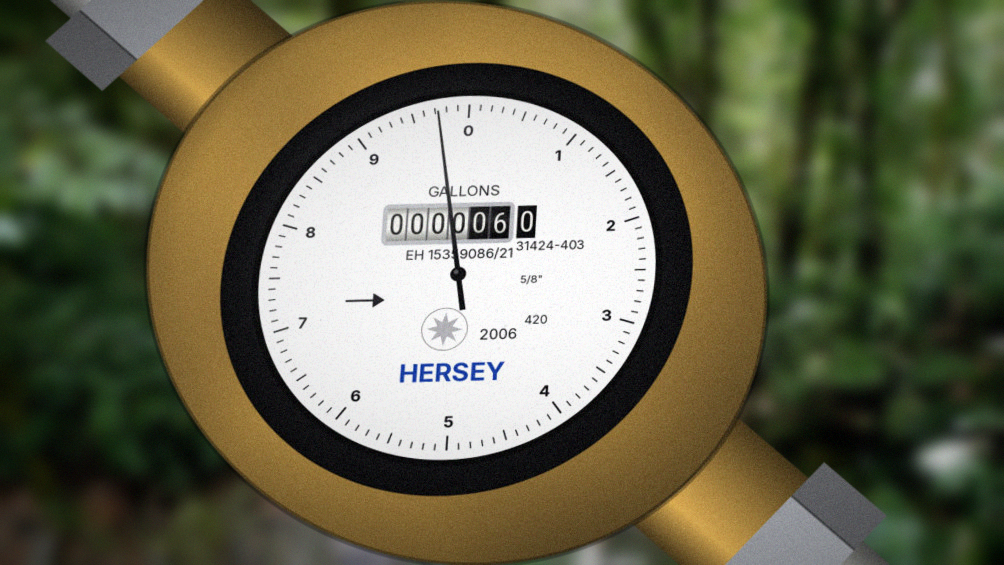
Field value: 59.7 gal
